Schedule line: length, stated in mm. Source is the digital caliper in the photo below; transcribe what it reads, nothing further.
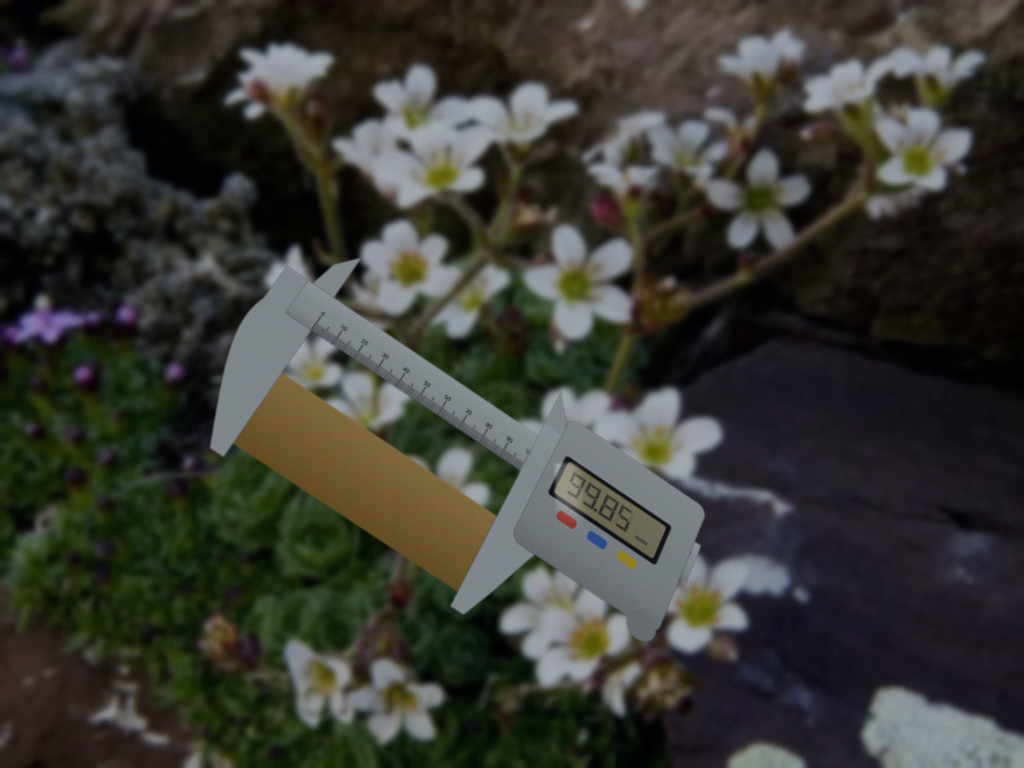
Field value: 99.85 mm
